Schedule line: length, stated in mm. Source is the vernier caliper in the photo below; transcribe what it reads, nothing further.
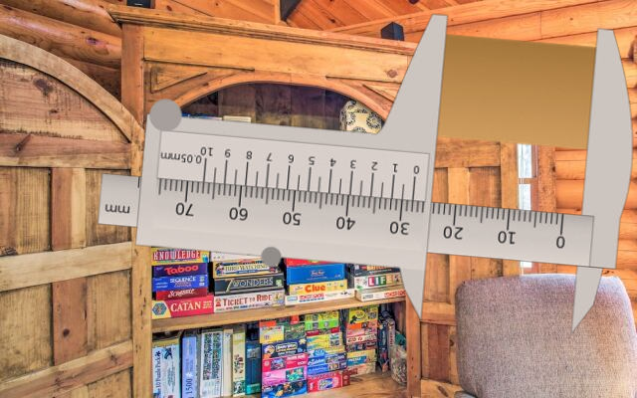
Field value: 28.0 mm
